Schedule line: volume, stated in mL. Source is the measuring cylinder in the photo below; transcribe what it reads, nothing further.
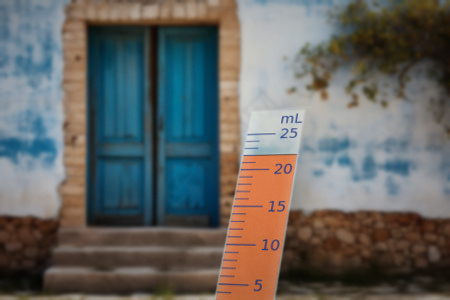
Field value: 22 mL
